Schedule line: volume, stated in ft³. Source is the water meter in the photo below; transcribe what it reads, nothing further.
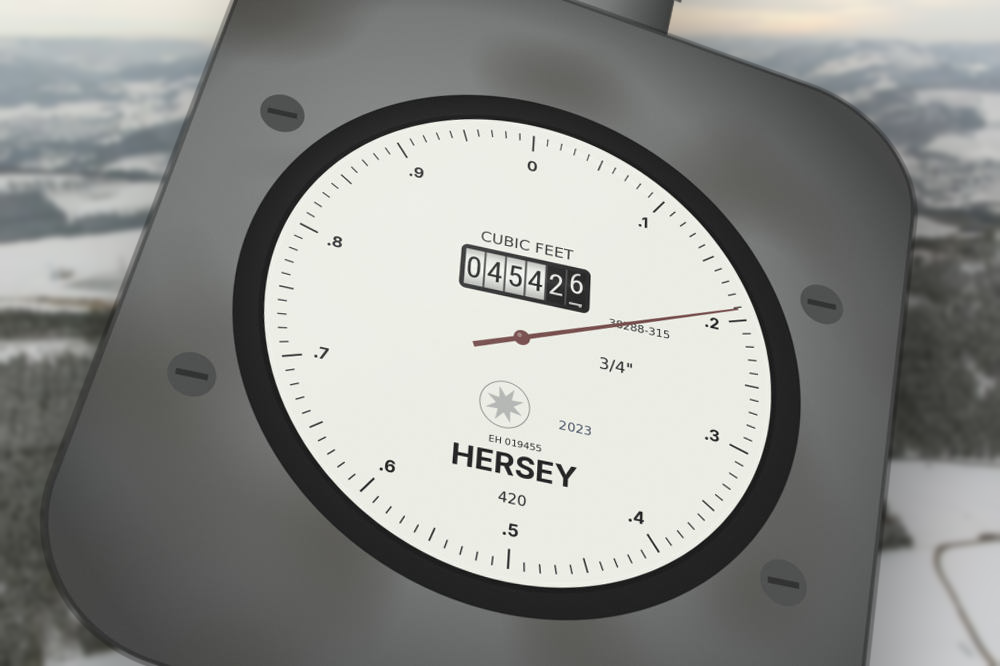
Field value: 45426.19 ft³
